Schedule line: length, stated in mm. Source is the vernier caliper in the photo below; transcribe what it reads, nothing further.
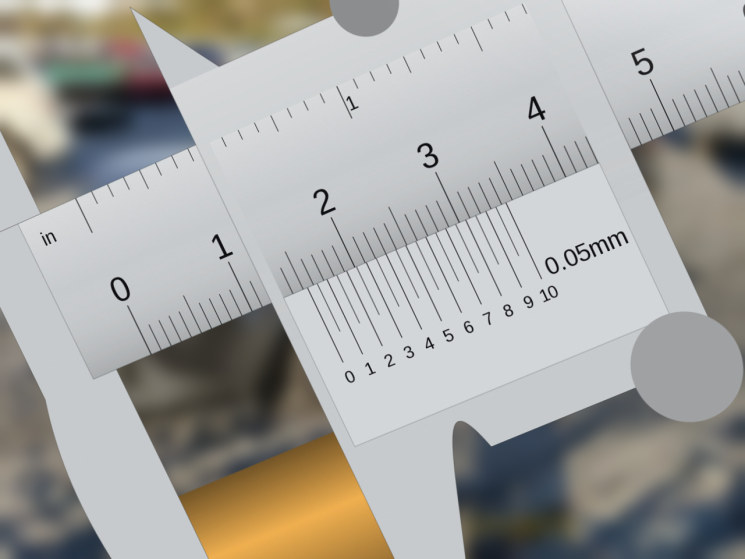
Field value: 15.4 mm
